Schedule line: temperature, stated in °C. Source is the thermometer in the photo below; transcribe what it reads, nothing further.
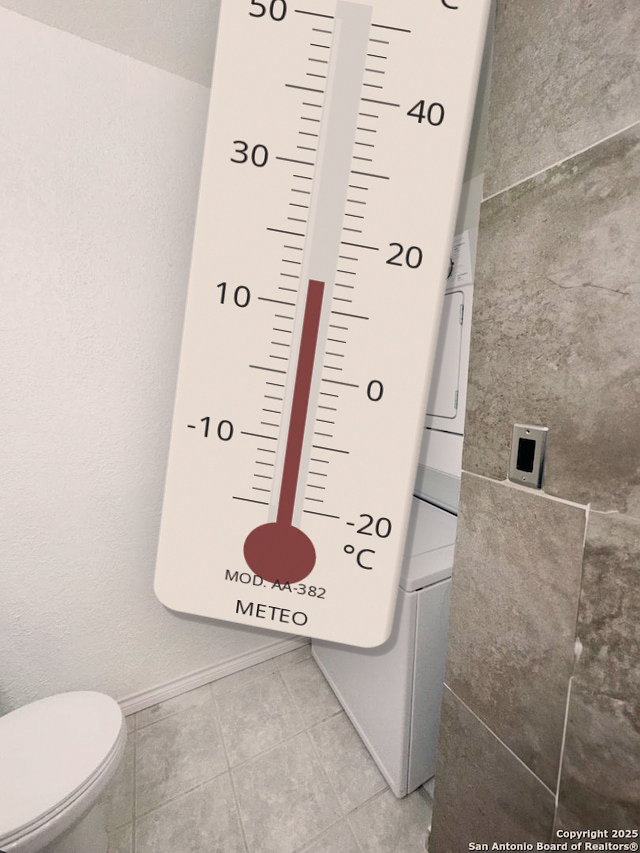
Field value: 14 °C
